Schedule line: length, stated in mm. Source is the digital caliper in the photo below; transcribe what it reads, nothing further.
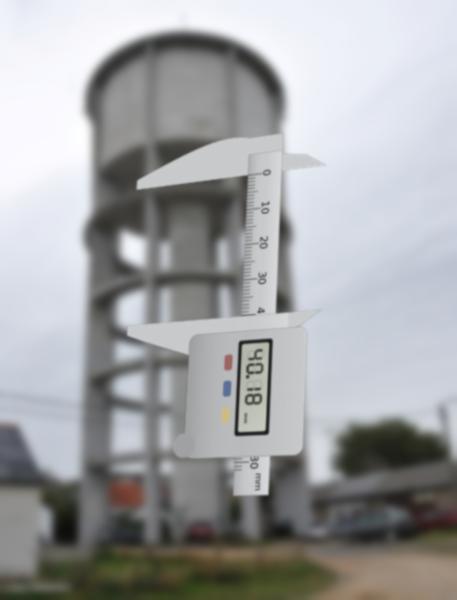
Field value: 40.18 mm
